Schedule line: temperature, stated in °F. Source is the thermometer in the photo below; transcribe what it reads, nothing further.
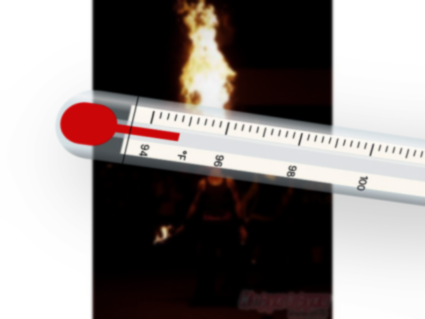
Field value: 94.8 °F
